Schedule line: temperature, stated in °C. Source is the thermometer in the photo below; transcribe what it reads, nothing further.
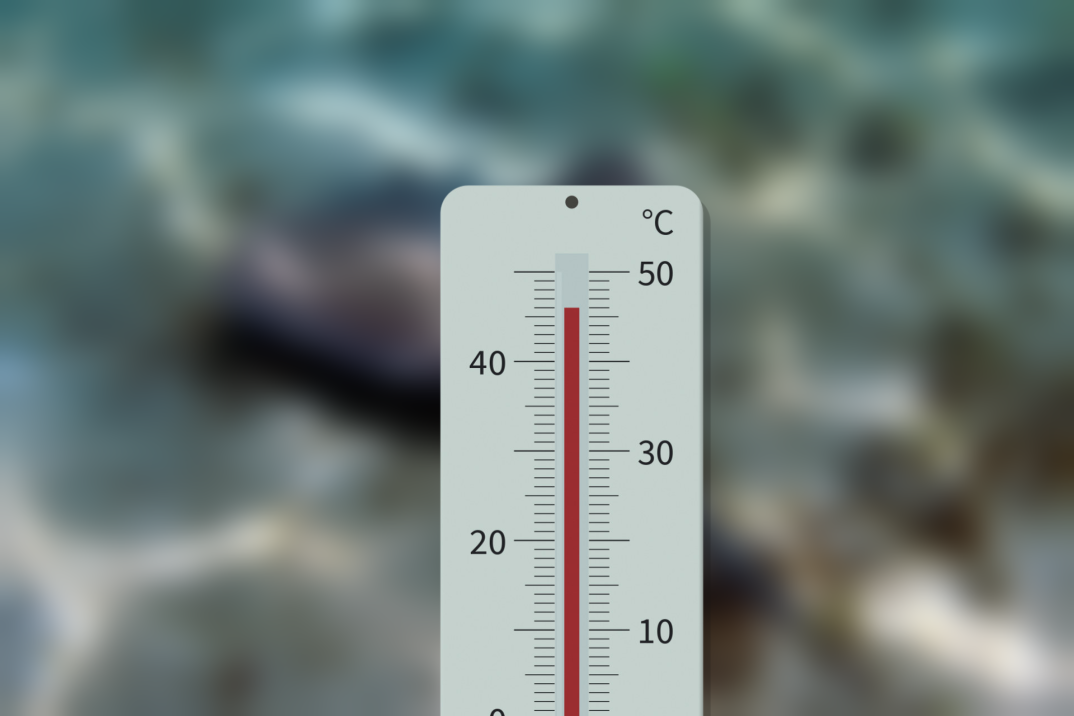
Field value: 46 °C
